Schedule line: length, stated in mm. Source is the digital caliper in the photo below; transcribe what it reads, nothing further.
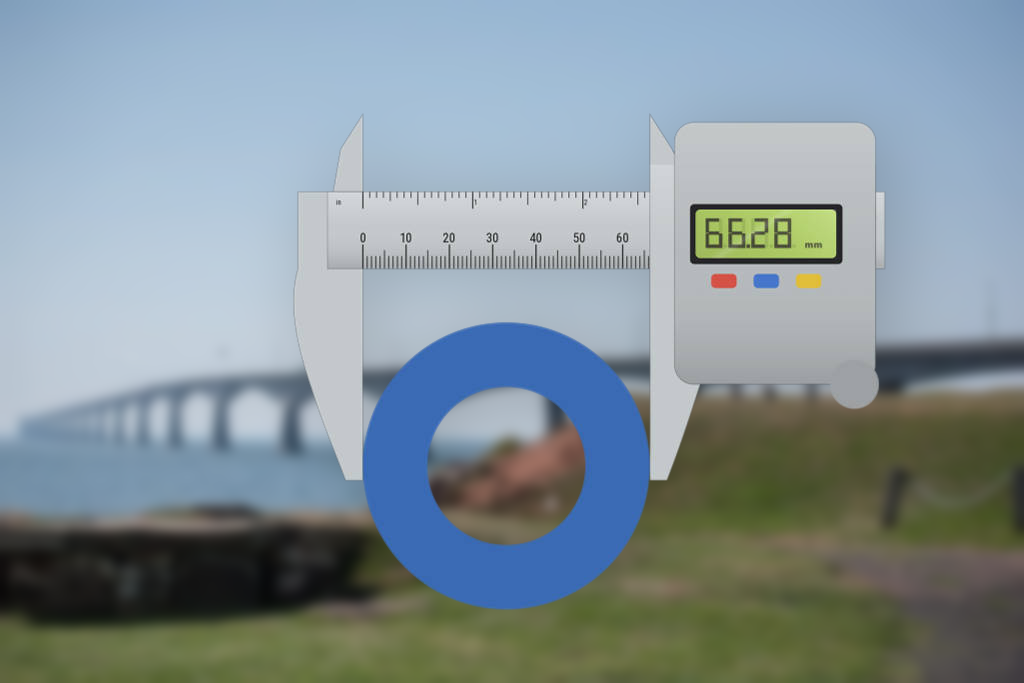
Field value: 66.28 mm
